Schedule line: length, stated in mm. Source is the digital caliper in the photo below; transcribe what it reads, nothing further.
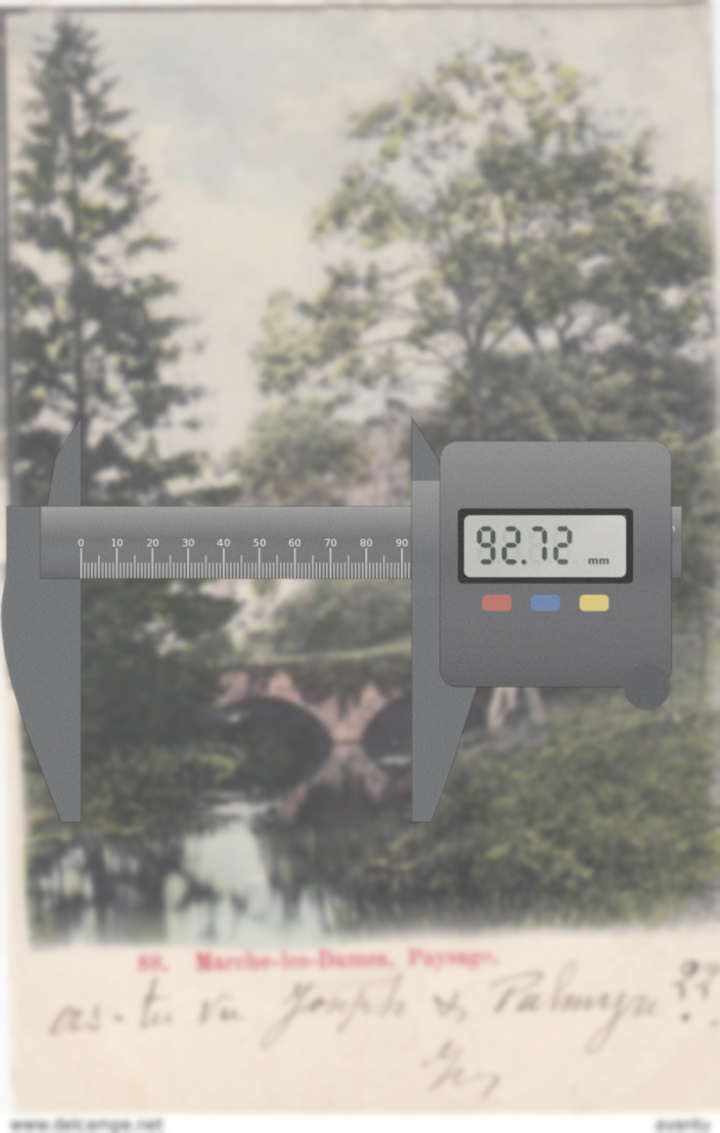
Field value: 92.72 mm
